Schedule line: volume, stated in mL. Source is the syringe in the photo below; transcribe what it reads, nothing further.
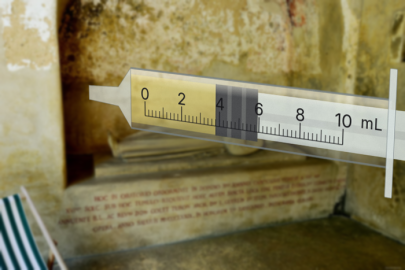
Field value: 3.8 mL
